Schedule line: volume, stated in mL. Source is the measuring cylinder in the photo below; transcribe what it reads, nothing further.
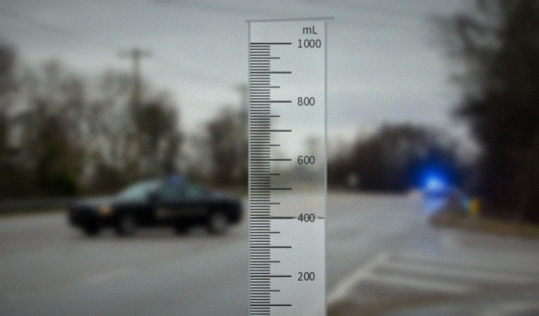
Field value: 400 mL
